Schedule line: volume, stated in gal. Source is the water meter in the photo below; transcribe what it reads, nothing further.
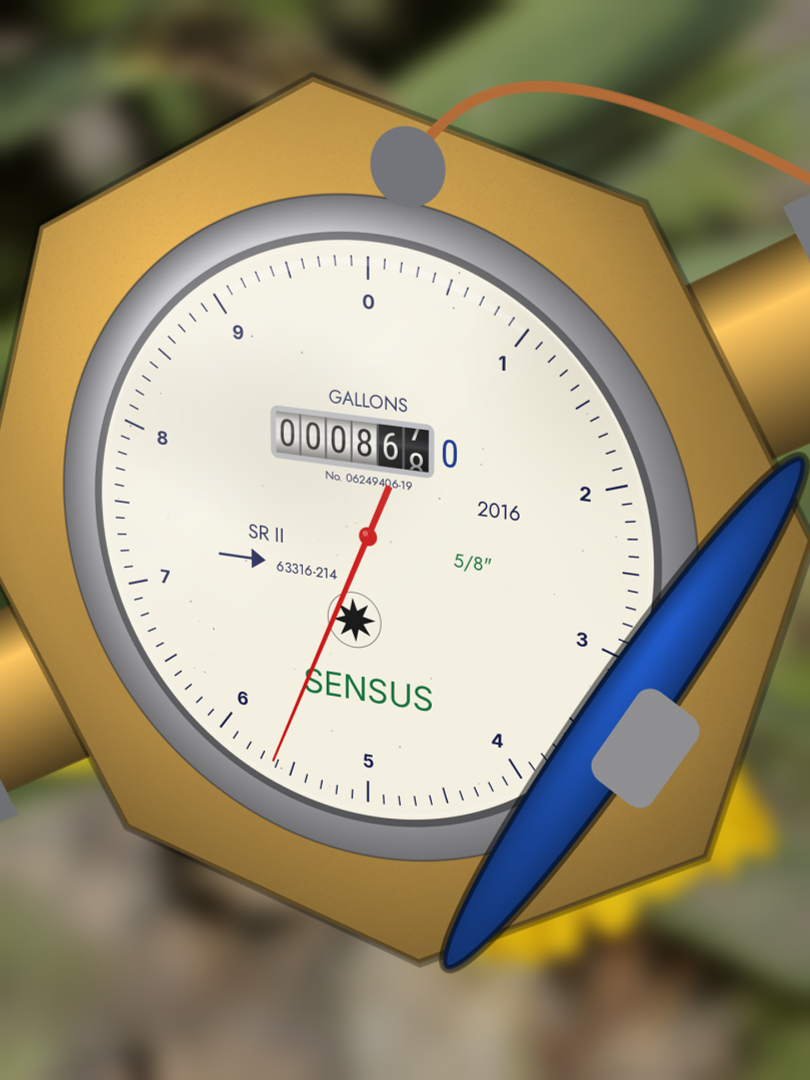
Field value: 8675.6 gal
